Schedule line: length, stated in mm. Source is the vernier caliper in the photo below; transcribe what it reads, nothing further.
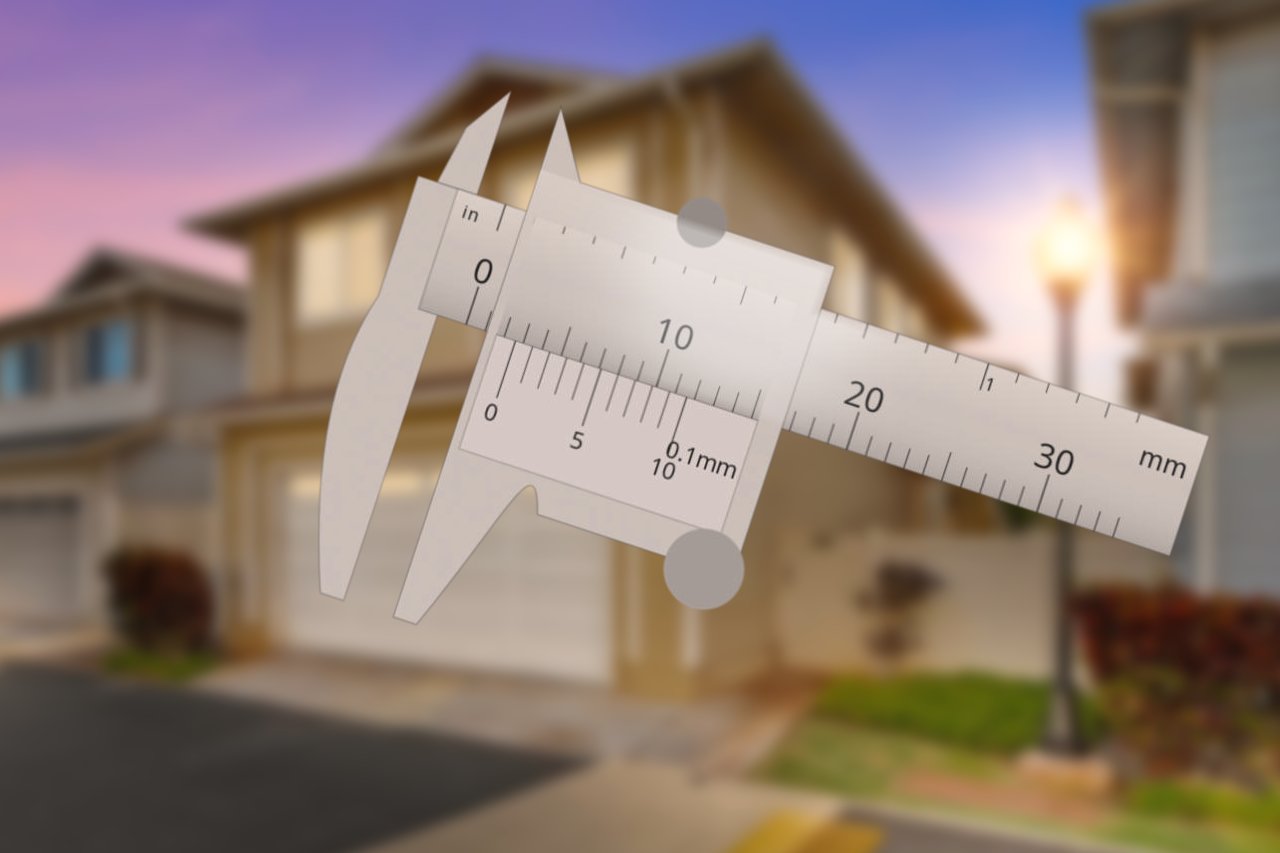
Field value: 2.6 mm
